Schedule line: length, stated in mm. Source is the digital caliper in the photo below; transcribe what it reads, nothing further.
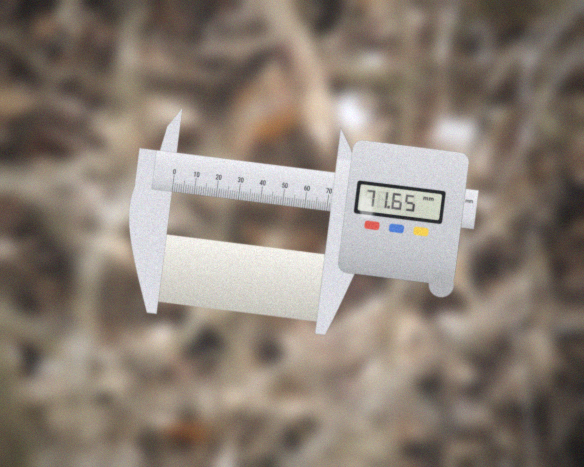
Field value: 71.65 mm
